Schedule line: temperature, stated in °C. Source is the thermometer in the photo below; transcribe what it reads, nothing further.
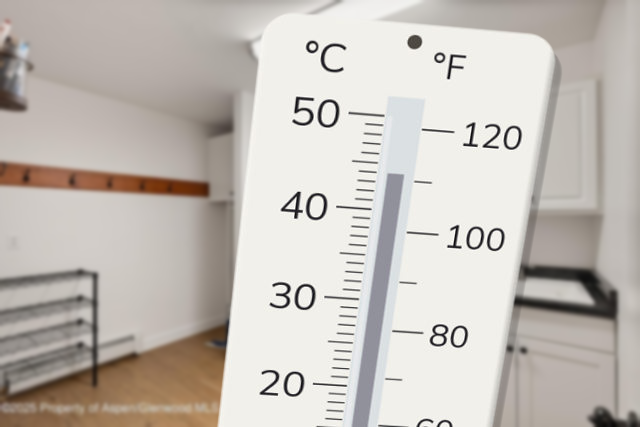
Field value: 44 °C
